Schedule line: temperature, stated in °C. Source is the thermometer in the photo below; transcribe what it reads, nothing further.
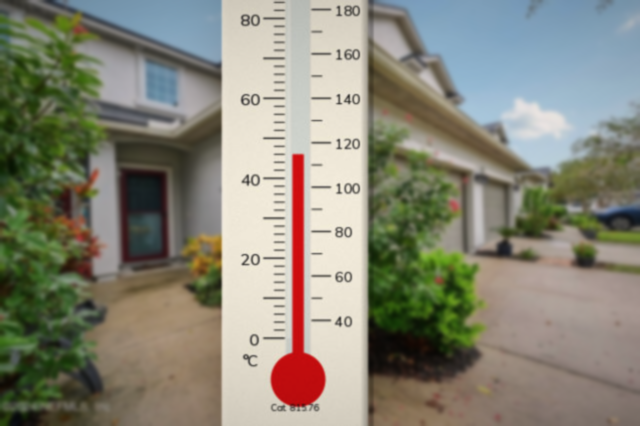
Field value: 46 °C
